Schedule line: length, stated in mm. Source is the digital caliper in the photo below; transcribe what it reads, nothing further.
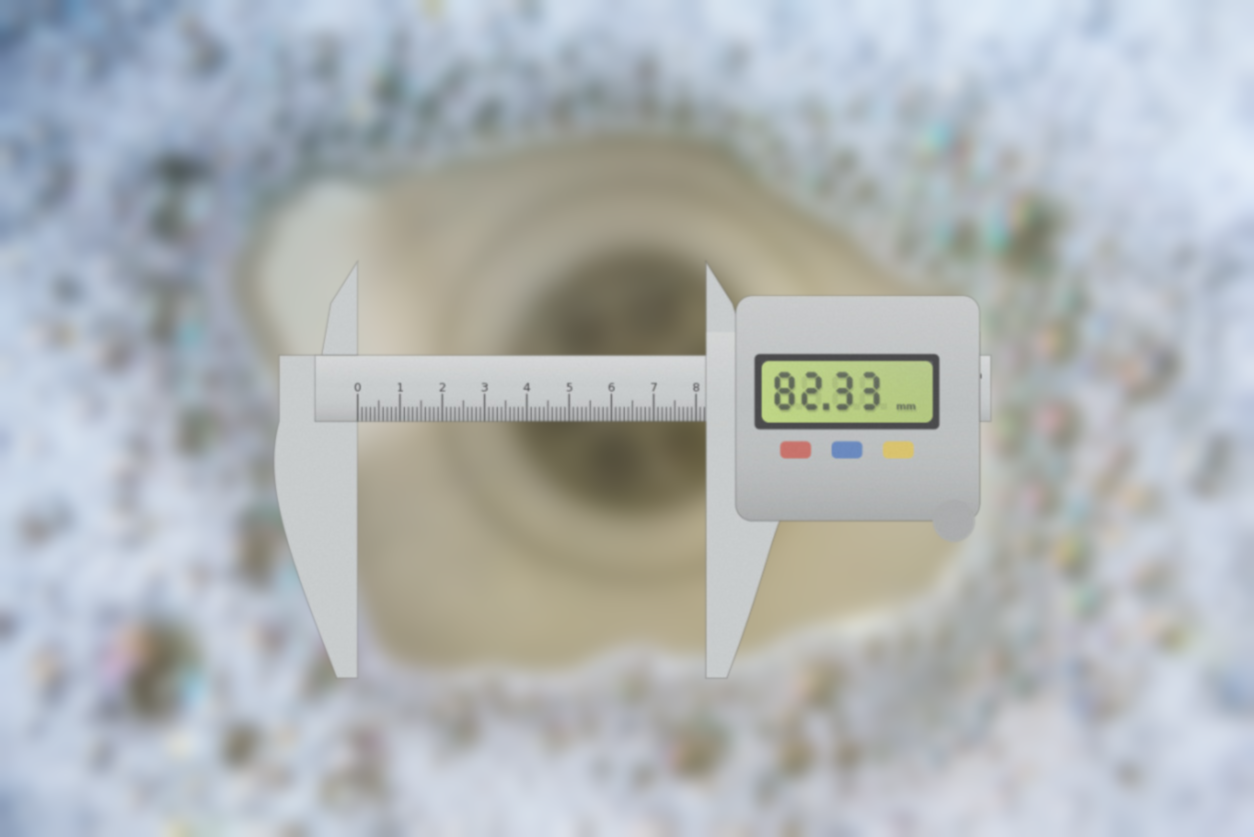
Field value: 82.33 mm
